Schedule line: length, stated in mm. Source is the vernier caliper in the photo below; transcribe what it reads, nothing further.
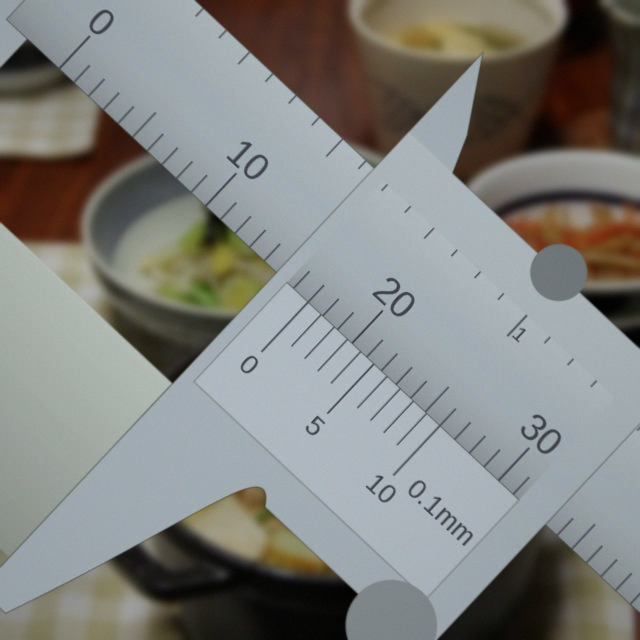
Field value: 17.0 mm
